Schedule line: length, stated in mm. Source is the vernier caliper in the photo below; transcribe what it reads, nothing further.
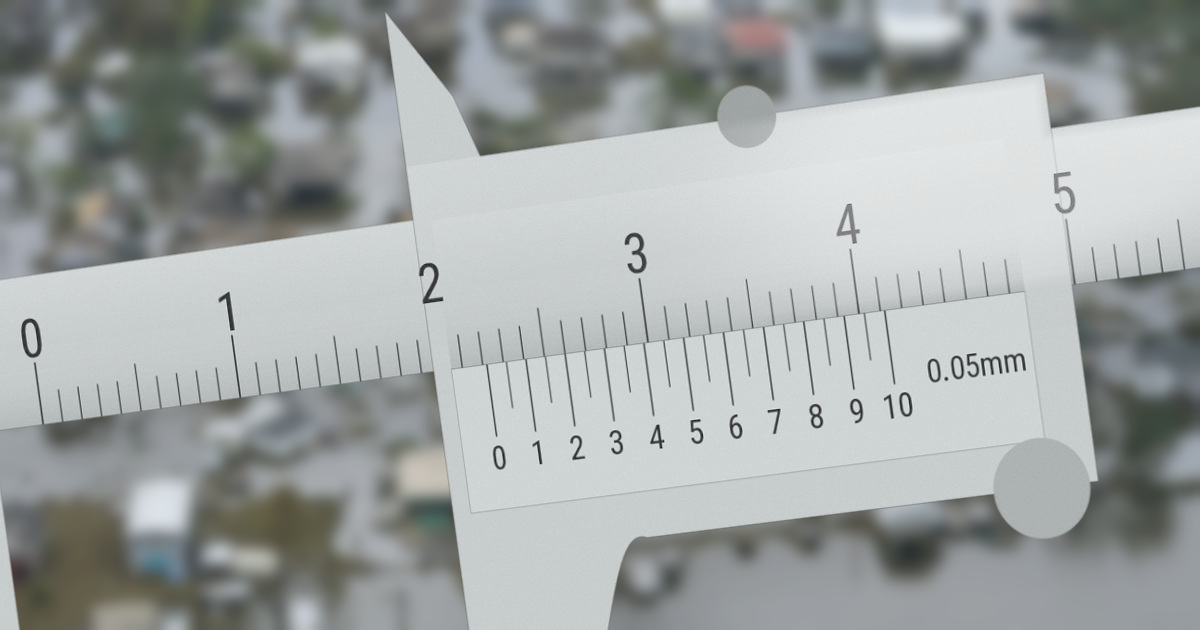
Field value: 22.2 mm
